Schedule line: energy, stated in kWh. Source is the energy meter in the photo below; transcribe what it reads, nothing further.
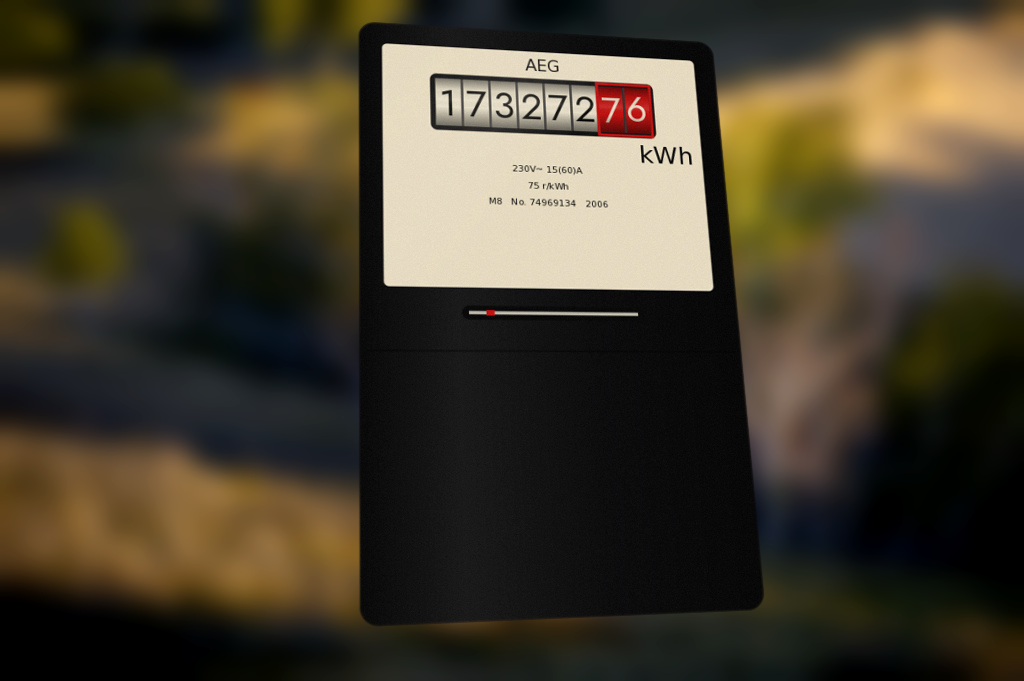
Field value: 173272.76 kWh
